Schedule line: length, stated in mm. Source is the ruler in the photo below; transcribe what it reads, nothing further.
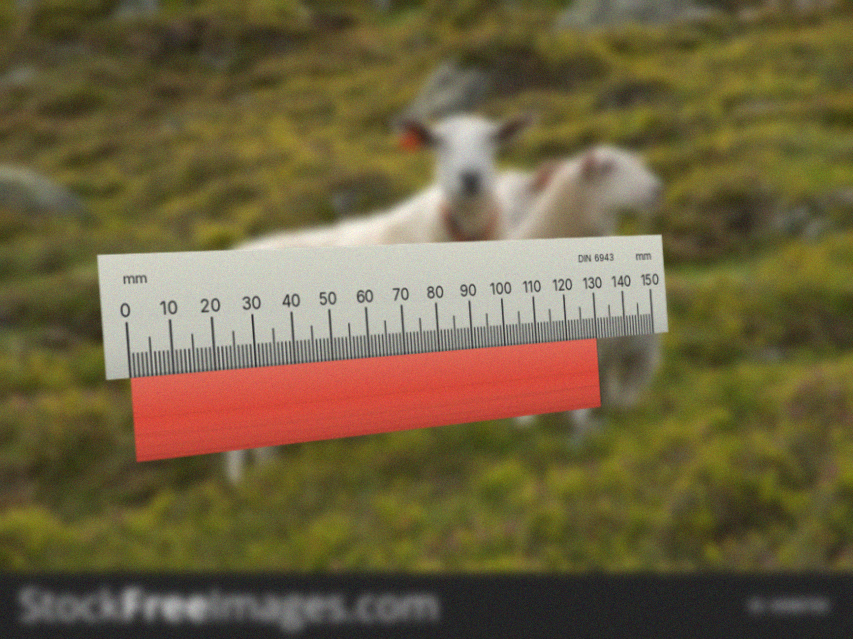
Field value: 130 mm
